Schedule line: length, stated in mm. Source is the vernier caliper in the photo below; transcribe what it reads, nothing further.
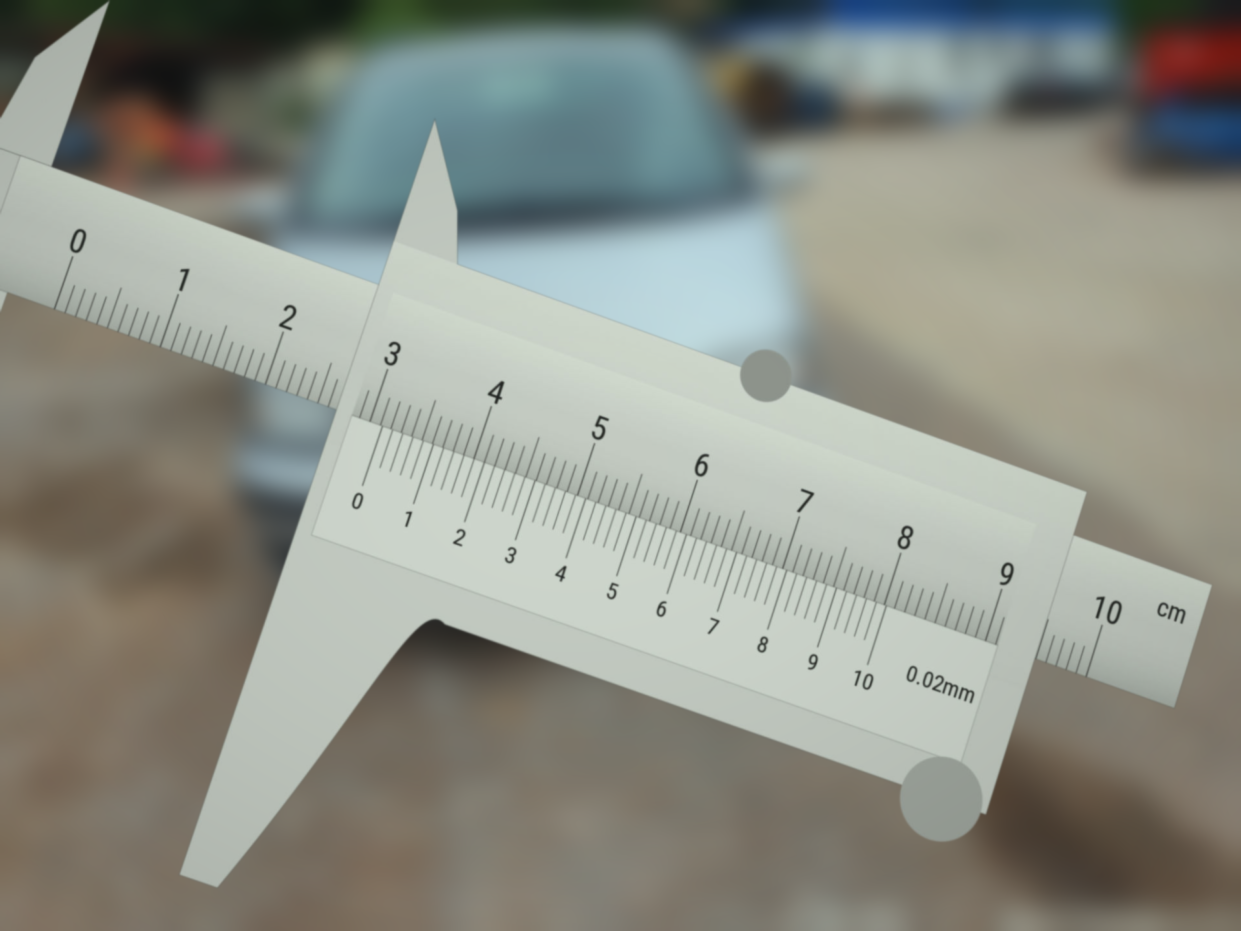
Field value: 31.2 mm
